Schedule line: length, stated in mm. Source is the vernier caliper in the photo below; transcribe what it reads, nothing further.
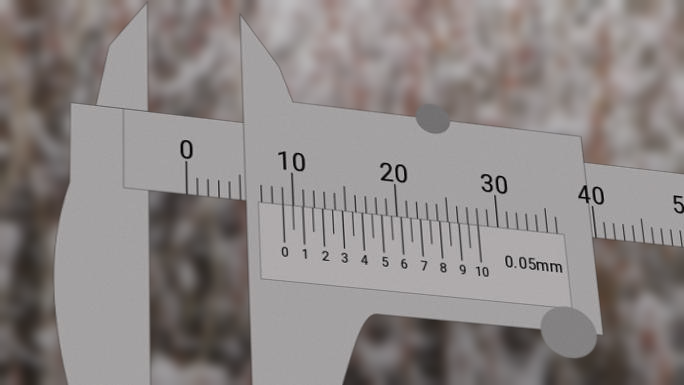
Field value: 9.0 mm
